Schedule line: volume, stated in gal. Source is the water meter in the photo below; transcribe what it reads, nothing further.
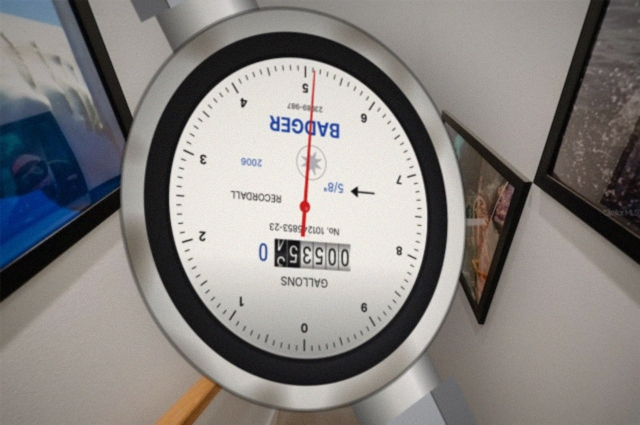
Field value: 53535.1 gal
